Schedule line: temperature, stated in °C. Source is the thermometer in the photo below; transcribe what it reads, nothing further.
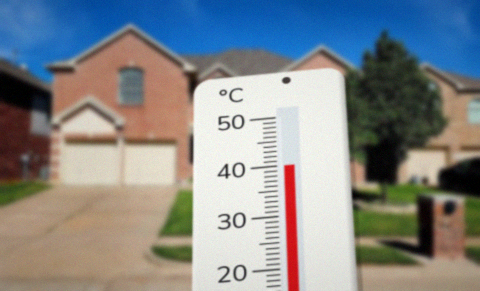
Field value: 40 °C
